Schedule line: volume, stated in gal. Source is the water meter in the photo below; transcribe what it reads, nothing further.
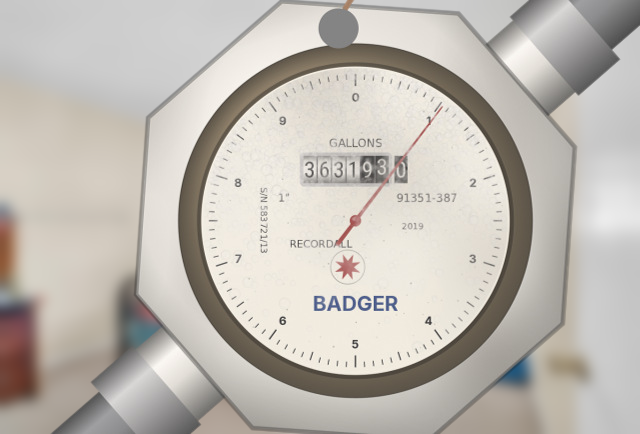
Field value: 3631931.0 gal
